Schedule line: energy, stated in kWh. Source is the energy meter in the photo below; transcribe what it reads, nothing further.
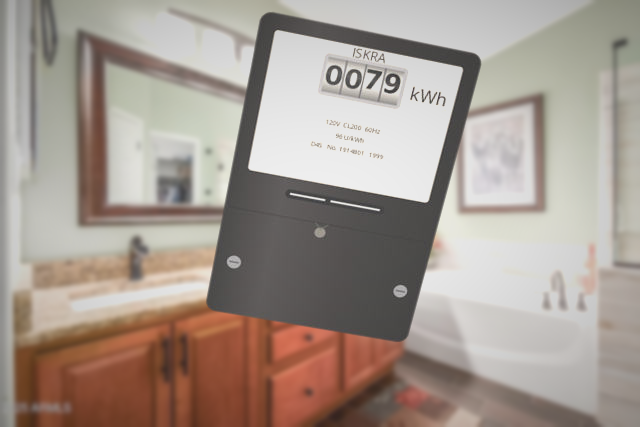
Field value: 79 kWh
